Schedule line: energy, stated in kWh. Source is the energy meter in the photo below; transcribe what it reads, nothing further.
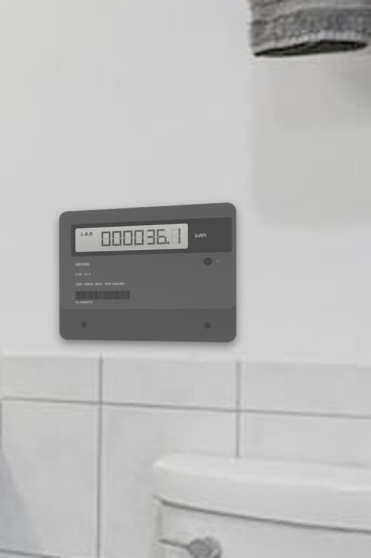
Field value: 36.1 kWh
